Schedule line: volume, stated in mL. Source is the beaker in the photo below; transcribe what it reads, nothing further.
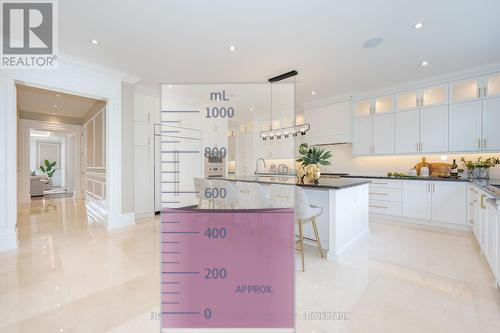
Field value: 500 mL
